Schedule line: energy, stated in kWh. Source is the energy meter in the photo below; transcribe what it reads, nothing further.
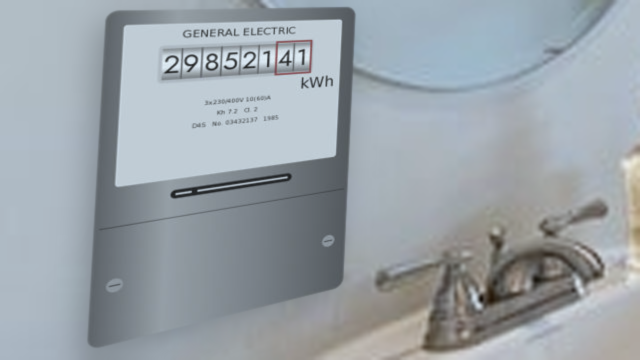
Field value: 298521.41 kWh
